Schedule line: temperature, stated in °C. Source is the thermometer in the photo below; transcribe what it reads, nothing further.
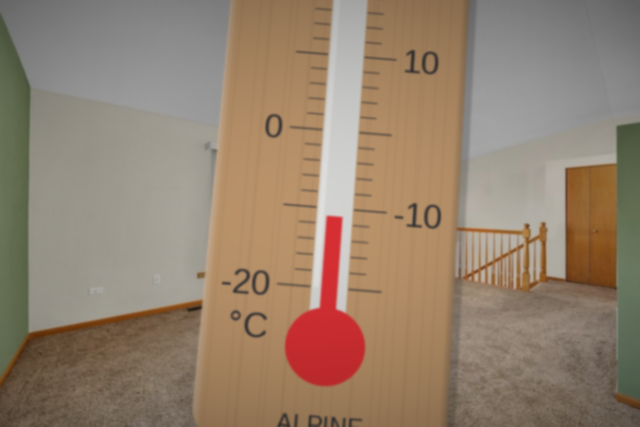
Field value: -11 °C
